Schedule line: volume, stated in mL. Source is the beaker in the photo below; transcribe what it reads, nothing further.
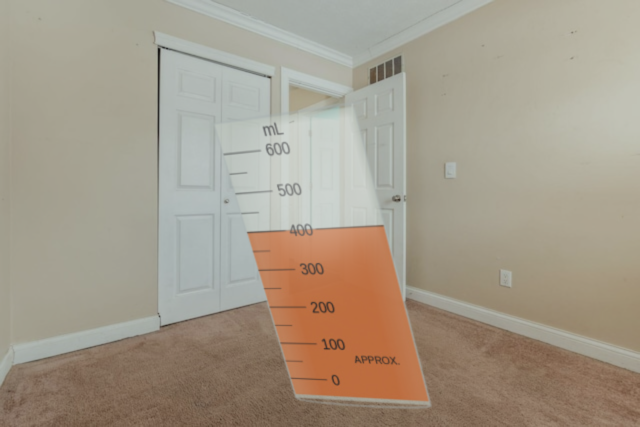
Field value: 400 mL
